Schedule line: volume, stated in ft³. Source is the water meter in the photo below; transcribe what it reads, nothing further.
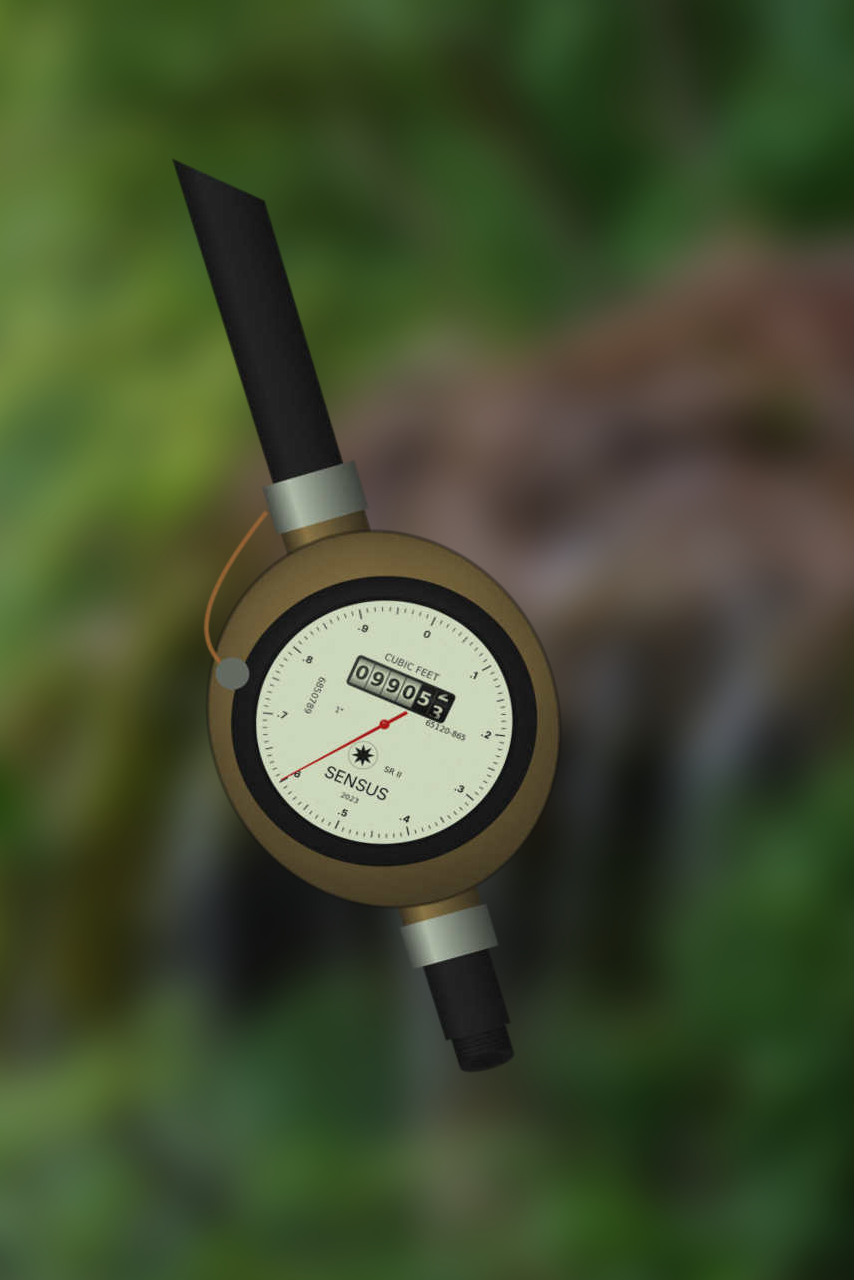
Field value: 99052.60 ft³
